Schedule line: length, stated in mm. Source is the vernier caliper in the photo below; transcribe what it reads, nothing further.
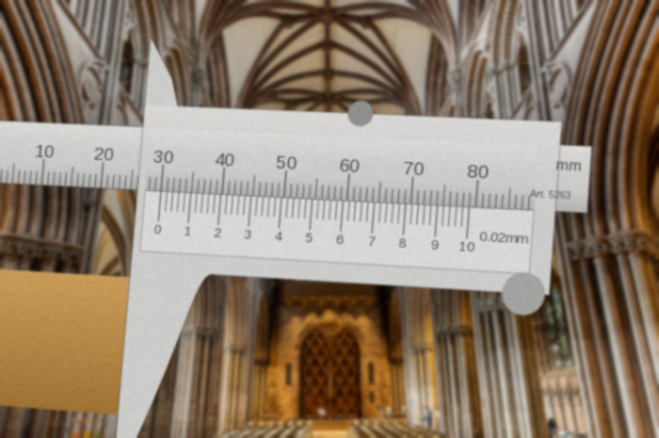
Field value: 30.0 mm
